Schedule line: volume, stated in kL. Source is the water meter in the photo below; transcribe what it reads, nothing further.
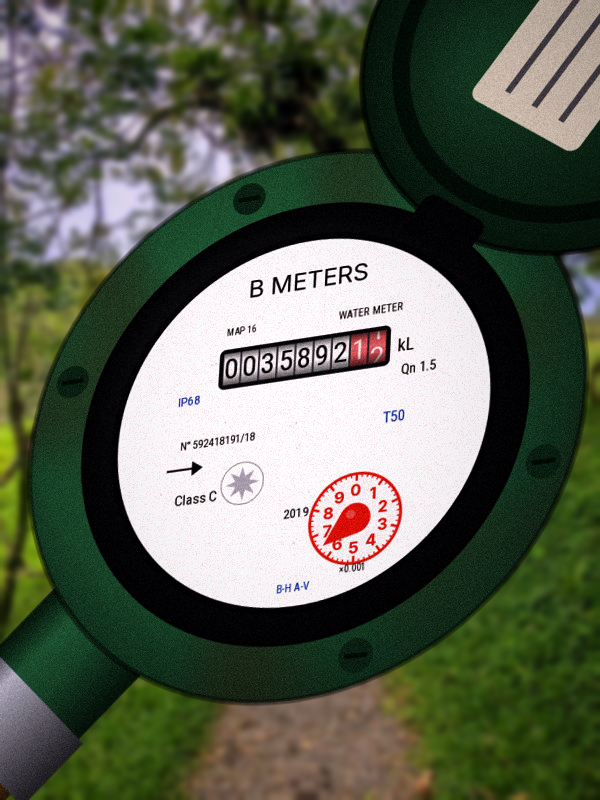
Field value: 35892.116 kL
